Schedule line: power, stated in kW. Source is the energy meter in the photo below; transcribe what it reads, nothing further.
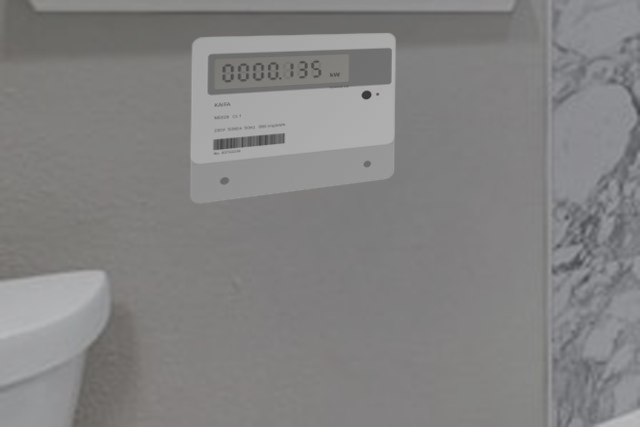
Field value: 0.135 kW
